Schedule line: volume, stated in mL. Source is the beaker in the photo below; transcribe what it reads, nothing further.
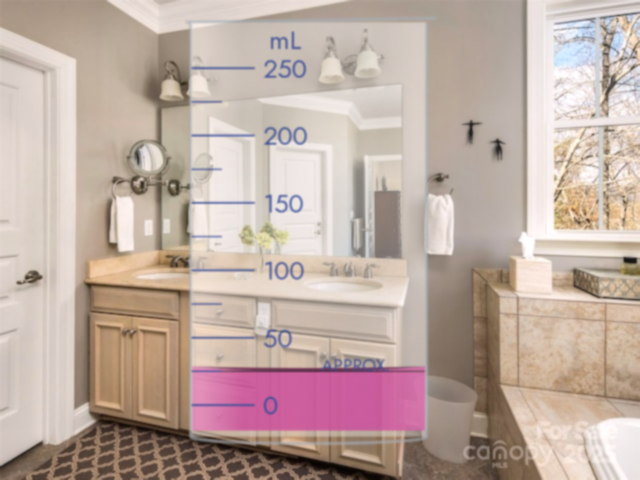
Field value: 25 mL
